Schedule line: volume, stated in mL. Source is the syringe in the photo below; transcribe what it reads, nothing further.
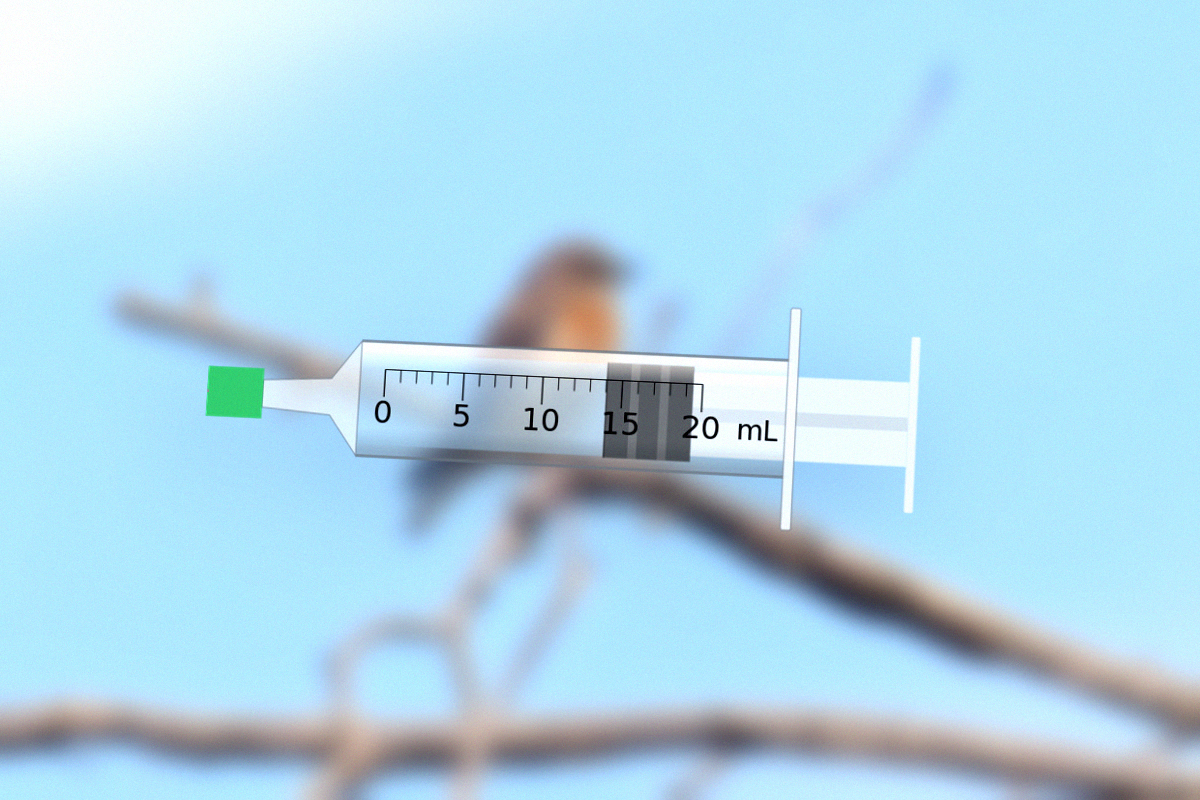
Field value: 14 mL
